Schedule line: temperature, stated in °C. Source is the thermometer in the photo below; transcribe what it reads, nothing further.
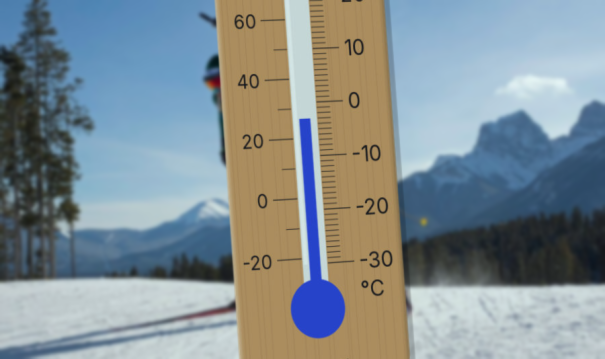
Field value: -3 °C
